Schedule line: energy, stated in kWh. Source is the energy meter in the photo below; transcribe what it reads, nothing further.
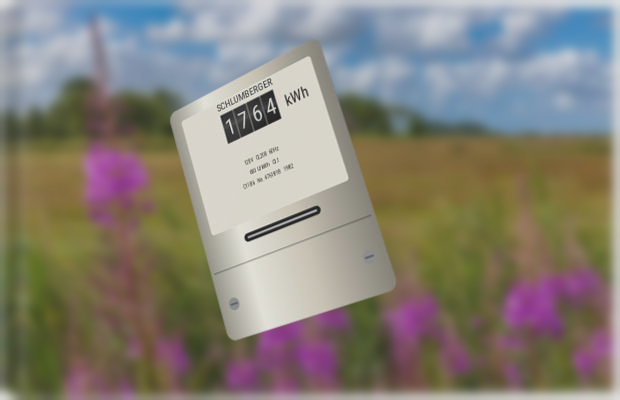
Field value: 1764 kWh
